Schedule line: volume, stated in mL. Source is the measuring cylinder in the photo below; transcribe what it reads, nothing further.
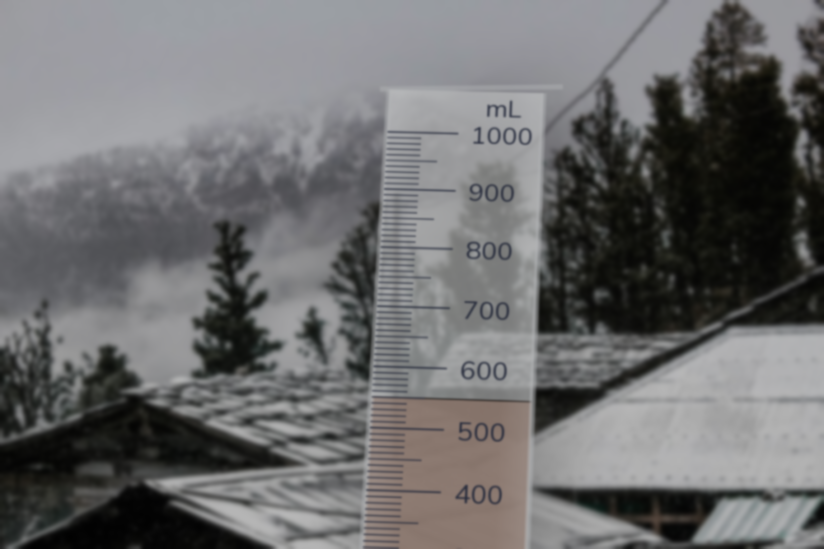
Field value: 550 mL
